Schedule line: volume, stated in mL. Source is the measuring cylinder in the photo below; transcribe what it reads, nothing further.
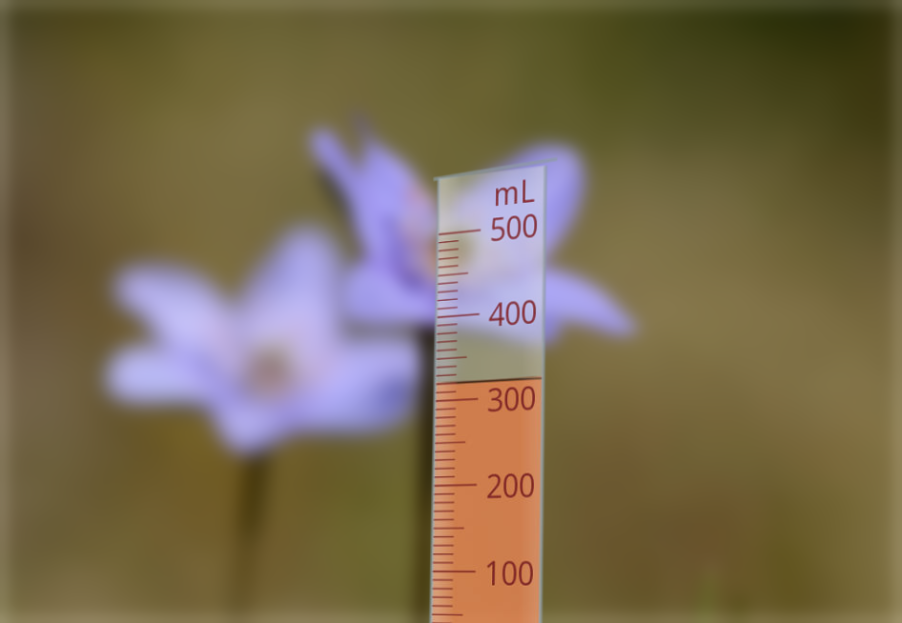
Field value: 320 mL
